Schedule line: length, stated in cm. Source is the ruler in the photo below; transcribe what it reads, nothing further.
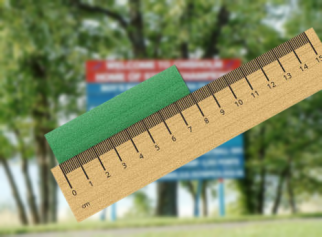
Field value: 8 cm
